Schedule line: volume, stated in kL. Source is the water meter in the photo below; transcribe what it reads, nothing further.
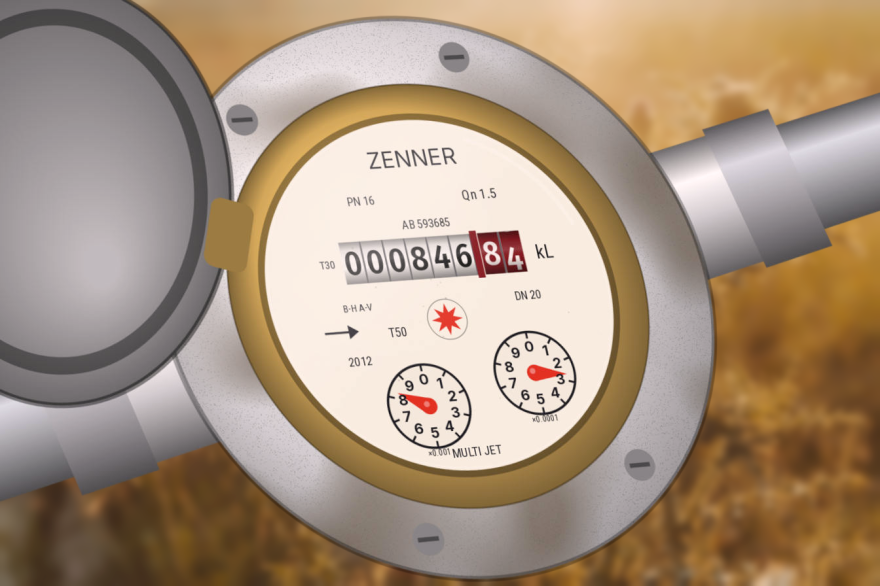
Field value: 846.8382 kL
